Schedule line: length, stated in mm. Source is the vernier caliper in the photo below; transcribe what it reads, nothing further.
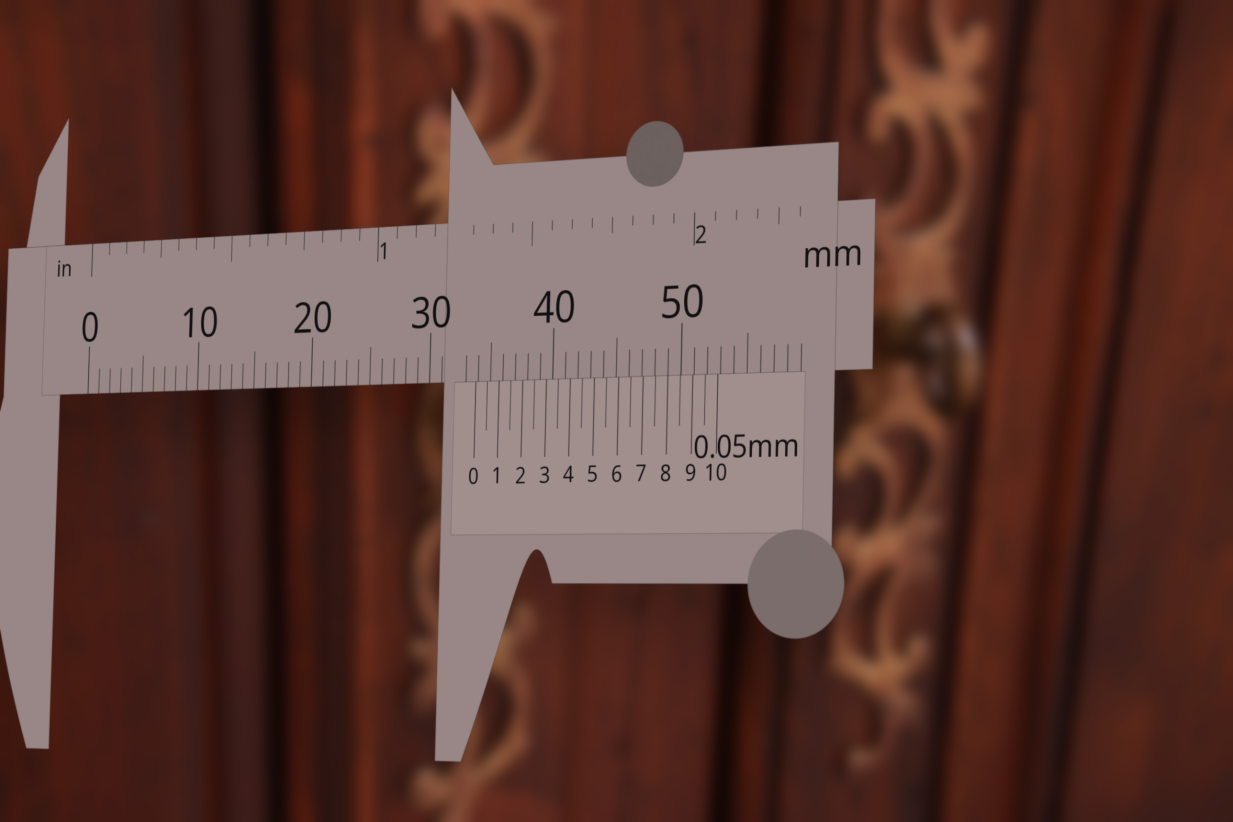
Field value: 33.8 mm
